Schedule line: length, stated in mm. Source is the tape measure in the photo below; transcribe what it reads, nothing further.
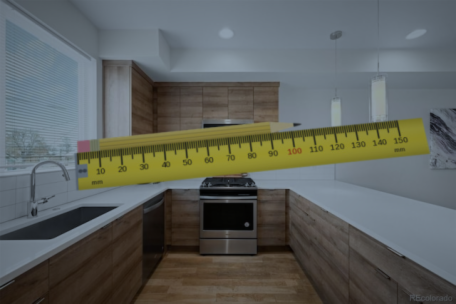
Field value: 105 mm
